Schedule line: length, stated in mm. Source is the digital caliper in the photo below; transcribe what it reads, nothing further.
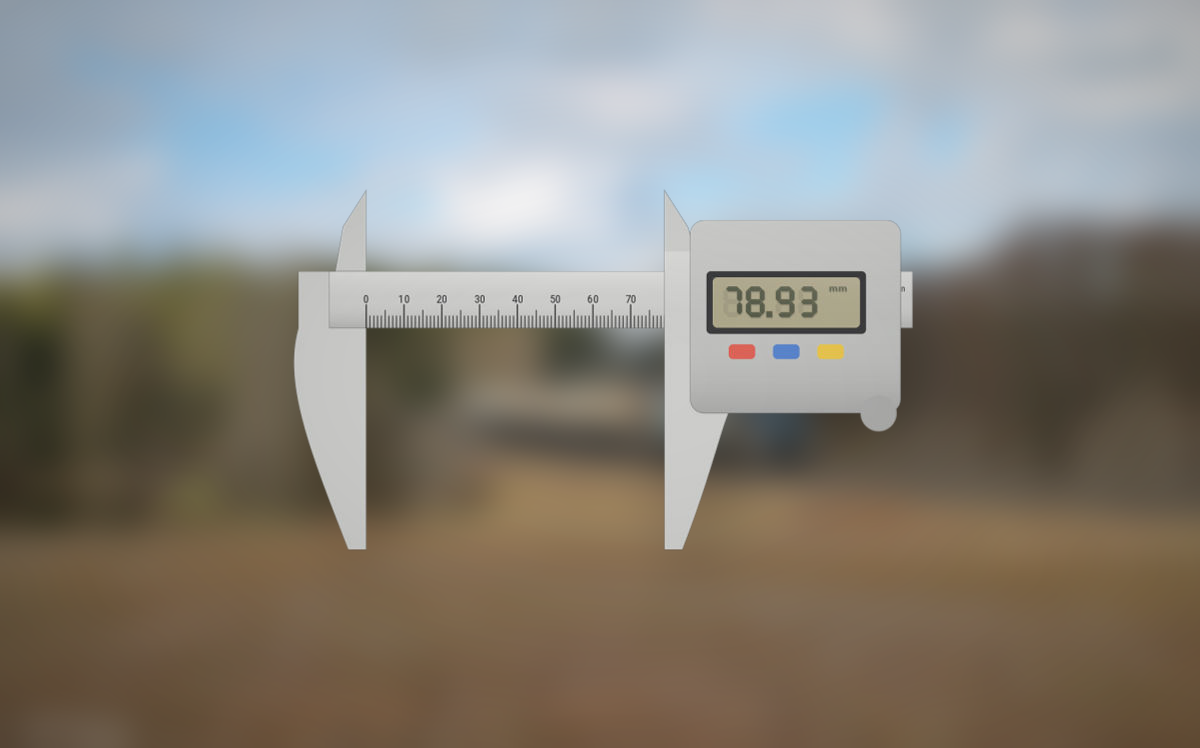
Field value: 78.93 mm
